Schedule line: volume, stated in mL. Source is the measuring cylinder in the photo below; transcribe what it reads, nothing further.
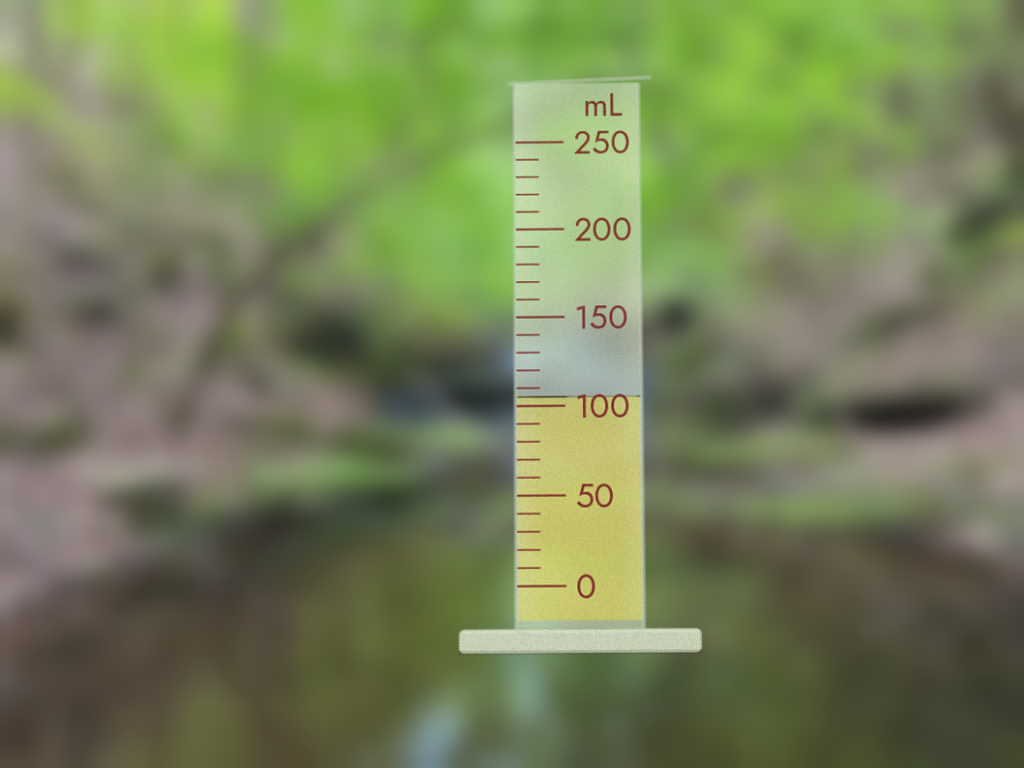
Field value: 105 mL
